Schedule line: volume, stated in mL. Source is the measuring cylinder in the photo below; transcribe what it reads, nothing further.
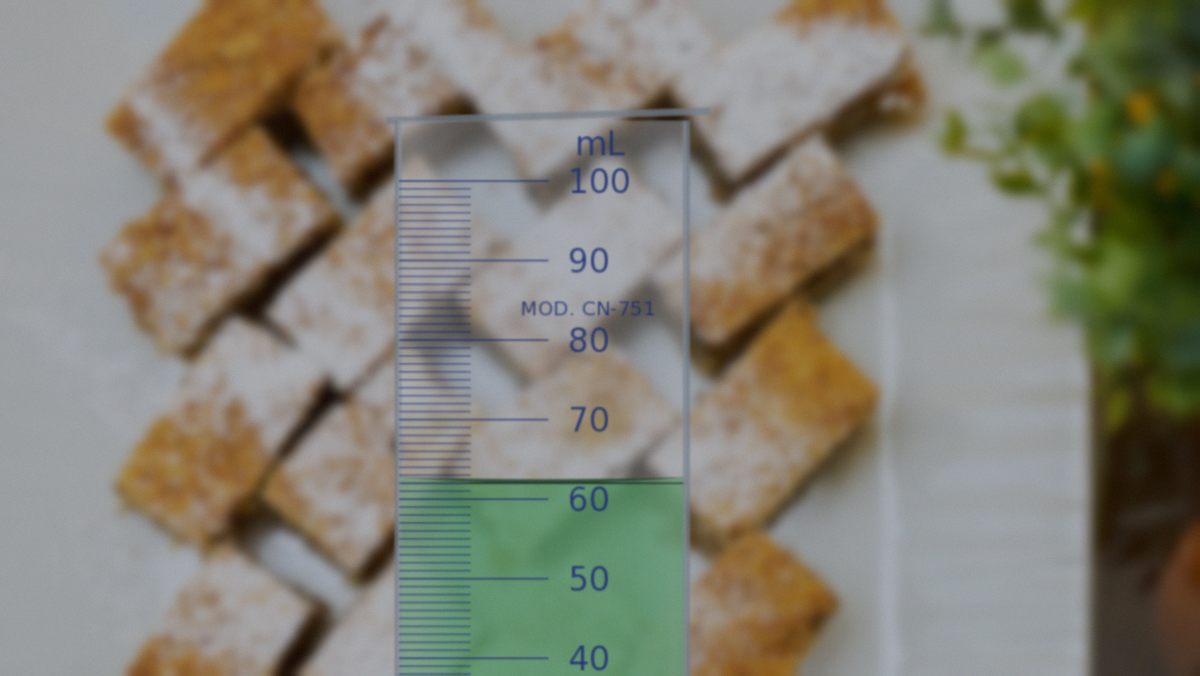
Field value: 62 mL
